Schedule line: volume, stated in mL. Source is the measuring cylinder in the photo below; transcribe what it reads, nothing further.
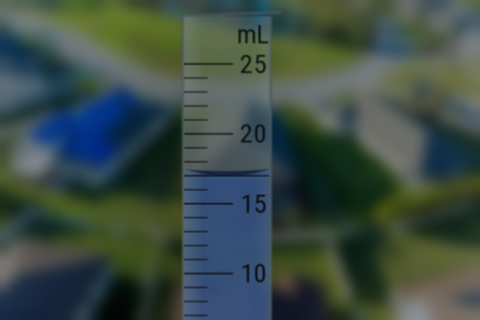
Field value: 17 mL
